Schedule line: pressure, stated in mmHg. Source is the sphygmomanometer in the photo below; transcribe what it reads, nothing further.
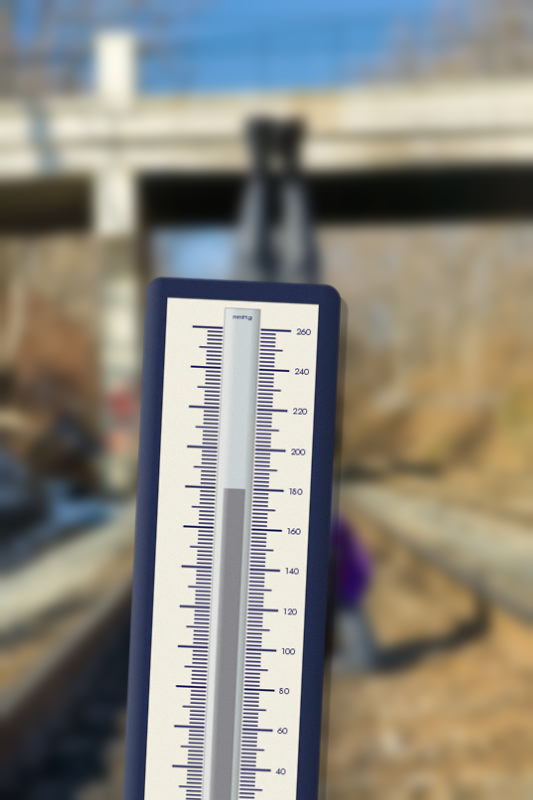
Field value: 180 mmHg
